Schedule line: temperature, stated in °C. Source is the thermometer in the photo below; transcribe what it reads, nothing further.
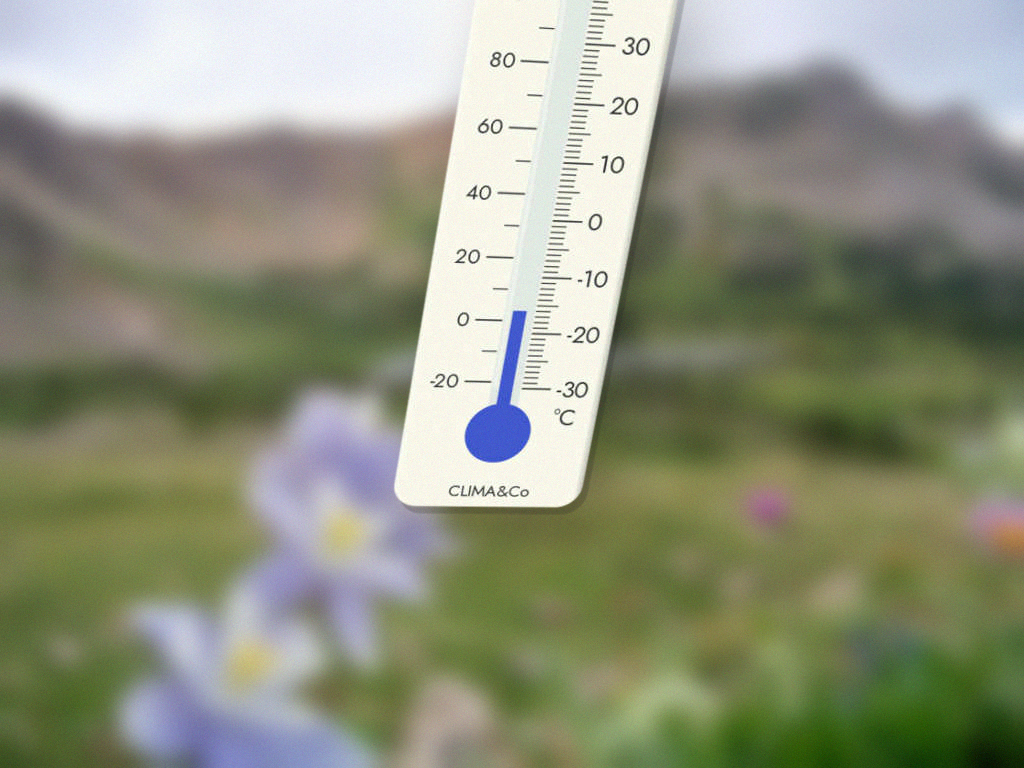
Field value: -16 °C
